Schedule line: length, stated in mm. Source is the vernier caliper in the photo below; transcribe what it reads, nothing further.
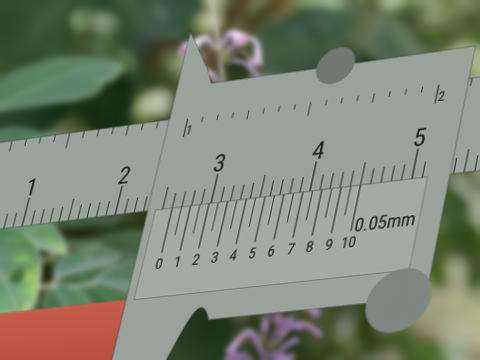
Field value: 26.0 mm
